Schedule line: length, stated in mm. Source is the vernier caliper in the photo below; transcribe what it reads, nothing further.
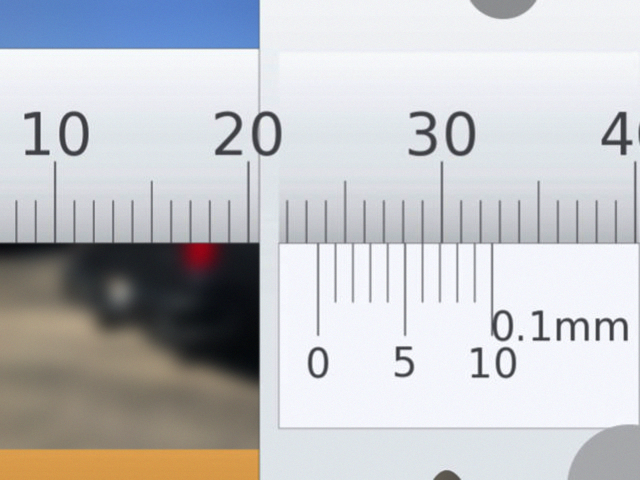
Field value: 23.6 mm
